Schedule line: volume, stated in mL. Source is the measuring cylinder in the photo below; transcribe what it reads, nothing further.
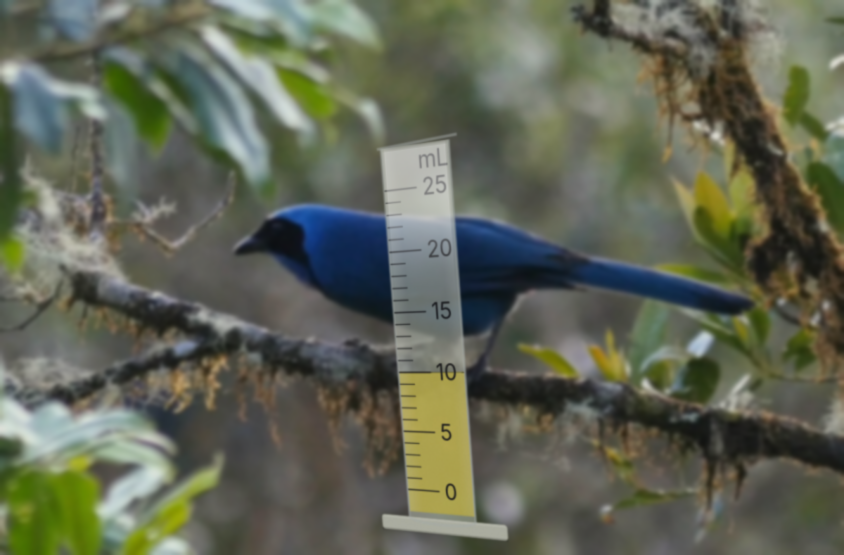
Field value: 10 mL
